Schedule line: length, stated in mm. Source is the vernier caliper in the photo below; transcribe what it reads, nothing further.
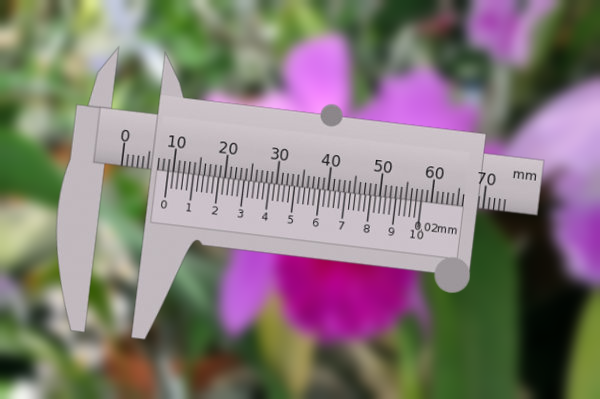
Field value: 9.0 mm
